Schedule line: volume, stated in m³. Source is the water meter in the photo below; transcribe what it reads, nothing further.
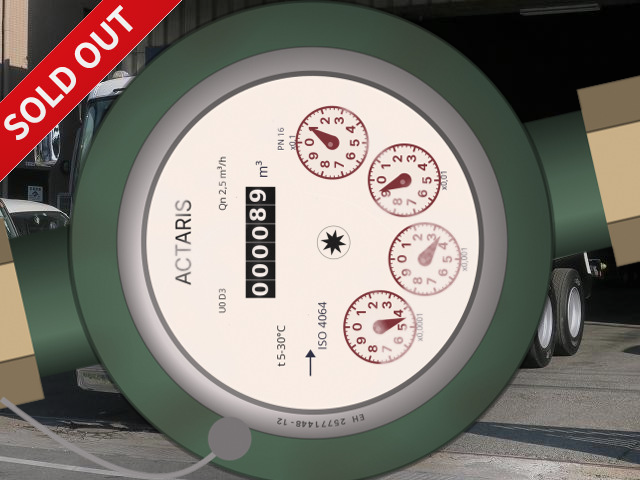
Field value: 89.0934 m³
